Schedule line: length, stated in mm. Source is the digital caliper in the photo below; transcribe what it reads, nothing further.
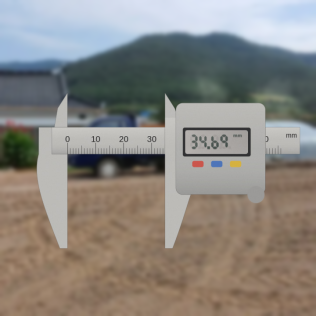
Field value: 34.69 mm
